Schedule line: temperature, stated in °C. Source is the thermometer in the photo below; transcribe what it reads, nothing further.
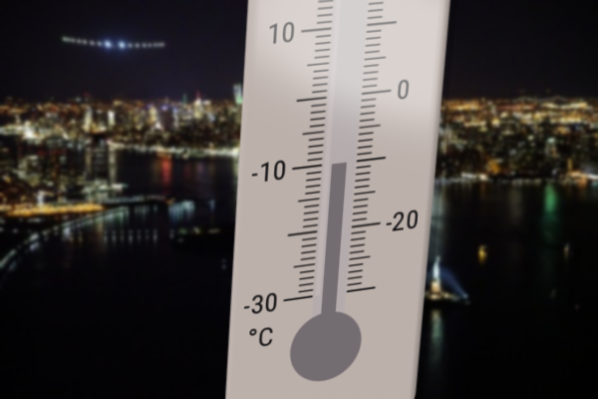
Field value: -10 °C
